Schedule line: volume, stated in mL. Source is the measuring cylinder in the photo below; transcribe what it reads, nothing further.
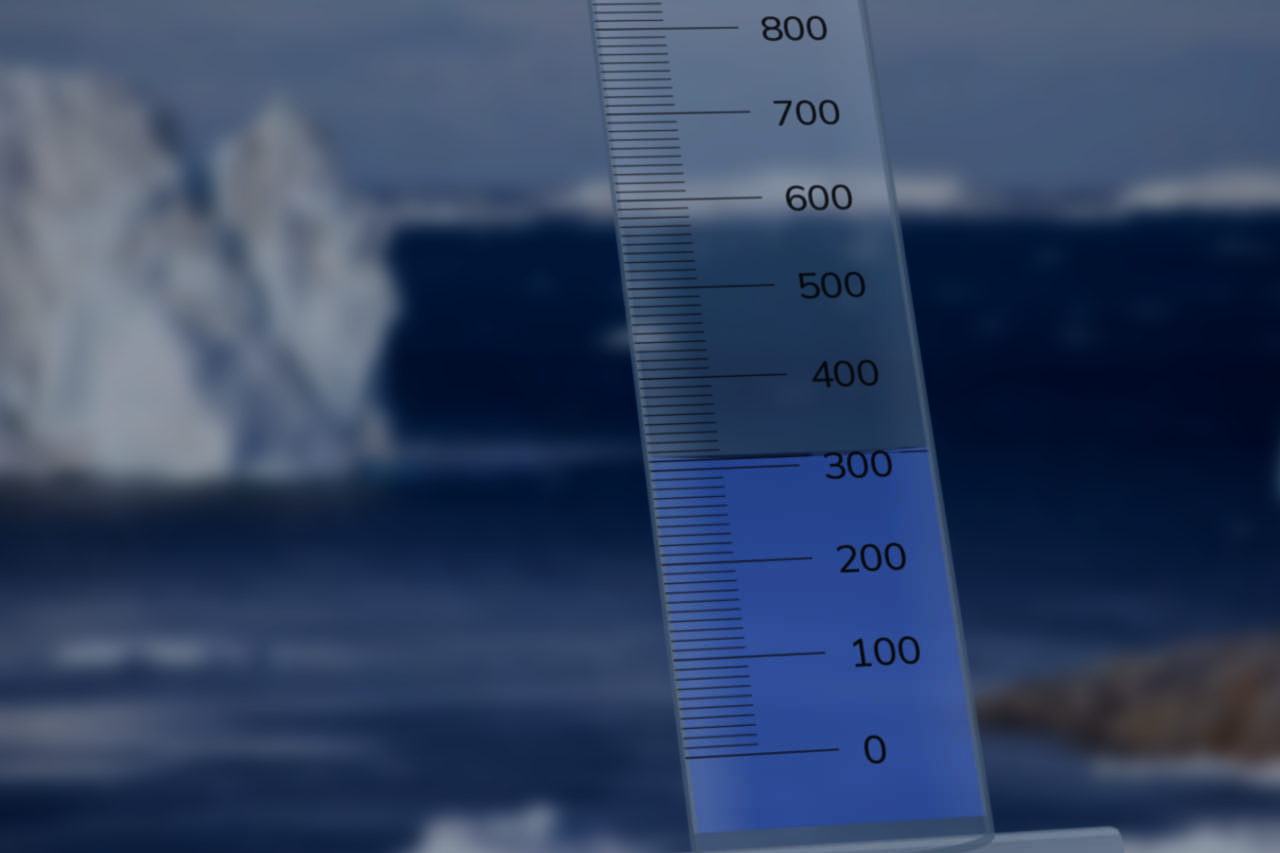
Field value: 310 mL
